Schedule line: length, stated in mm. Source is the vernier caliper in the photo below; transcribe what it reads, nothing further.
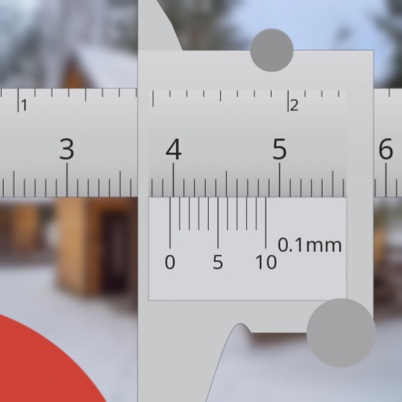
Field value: 39.7 mm
